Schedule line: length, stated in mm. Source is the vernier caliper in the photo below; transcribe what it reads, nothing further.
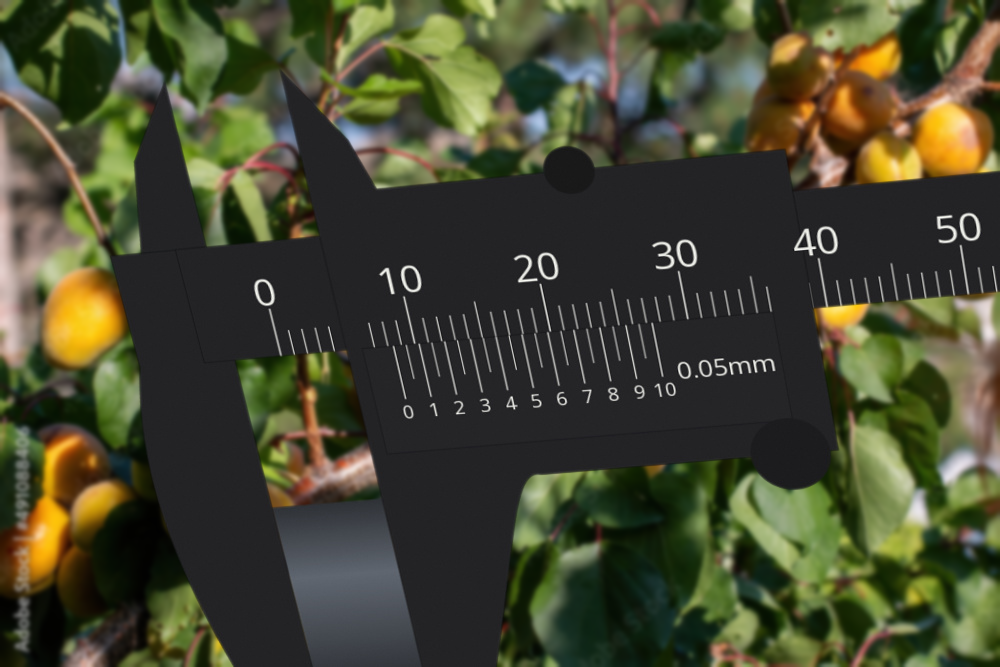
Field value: 8.4 mm
